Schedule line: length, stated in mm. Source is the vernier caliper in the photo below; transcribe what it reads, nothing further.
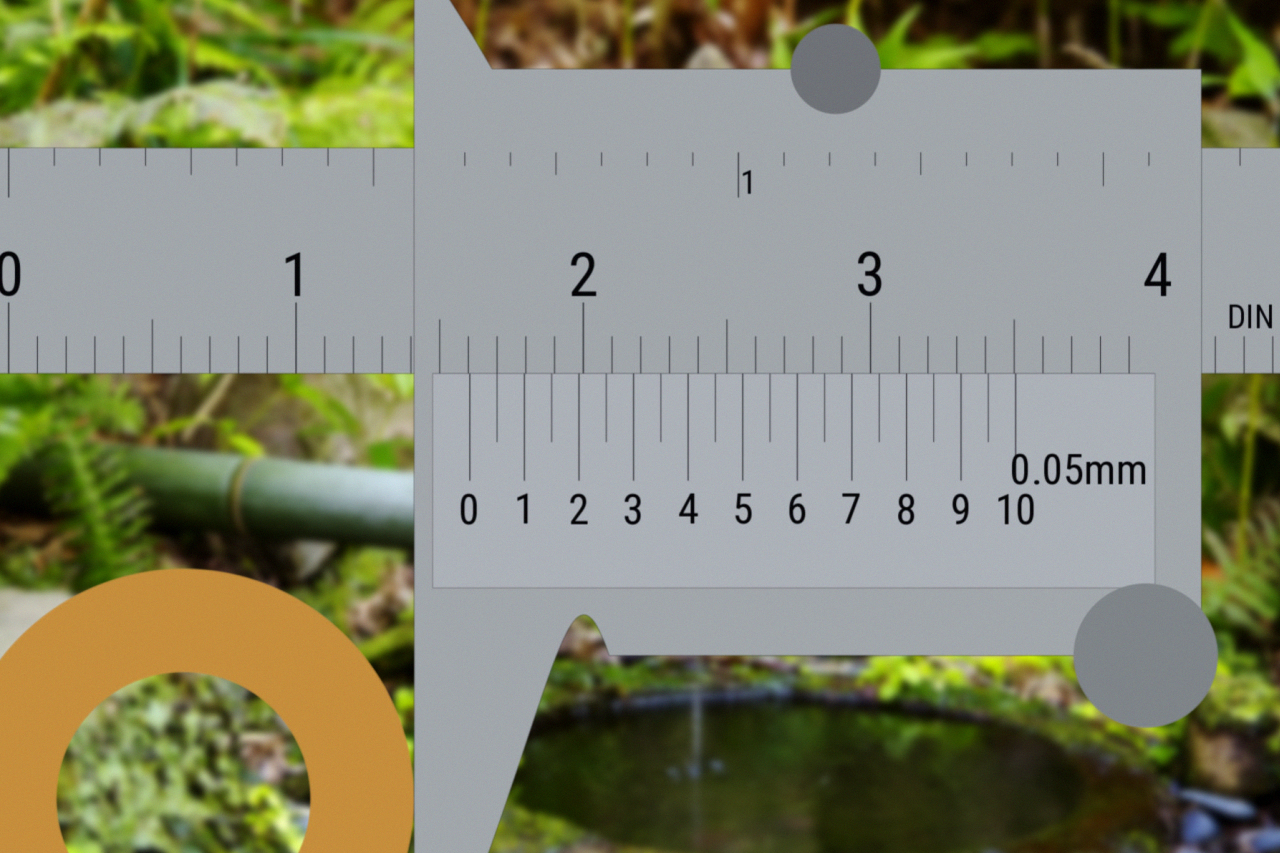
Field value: 16.05 mm
